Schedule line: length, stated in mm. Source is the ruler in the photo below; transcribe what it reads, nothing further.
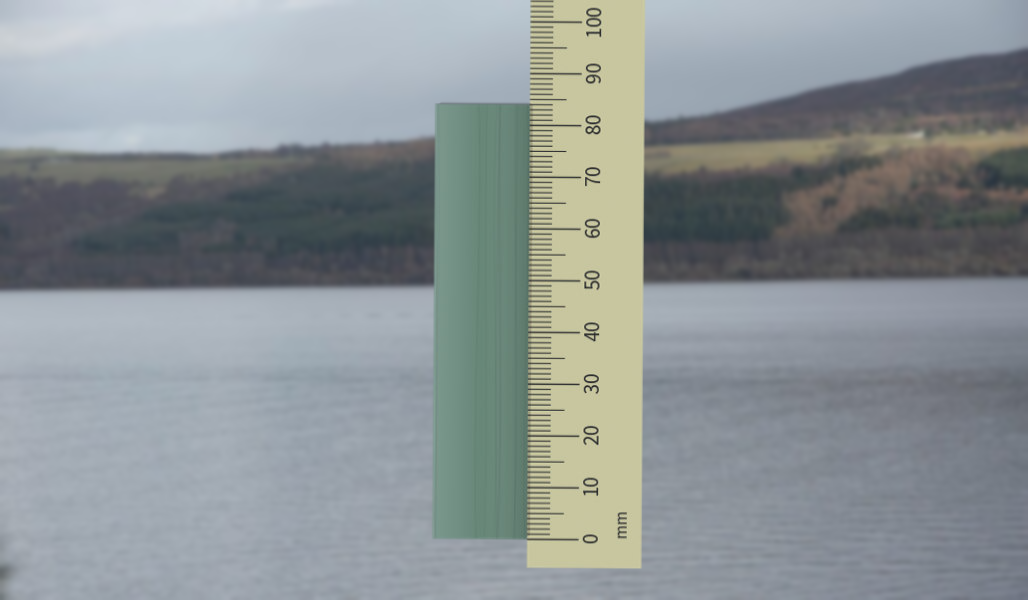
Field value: 84 mm
